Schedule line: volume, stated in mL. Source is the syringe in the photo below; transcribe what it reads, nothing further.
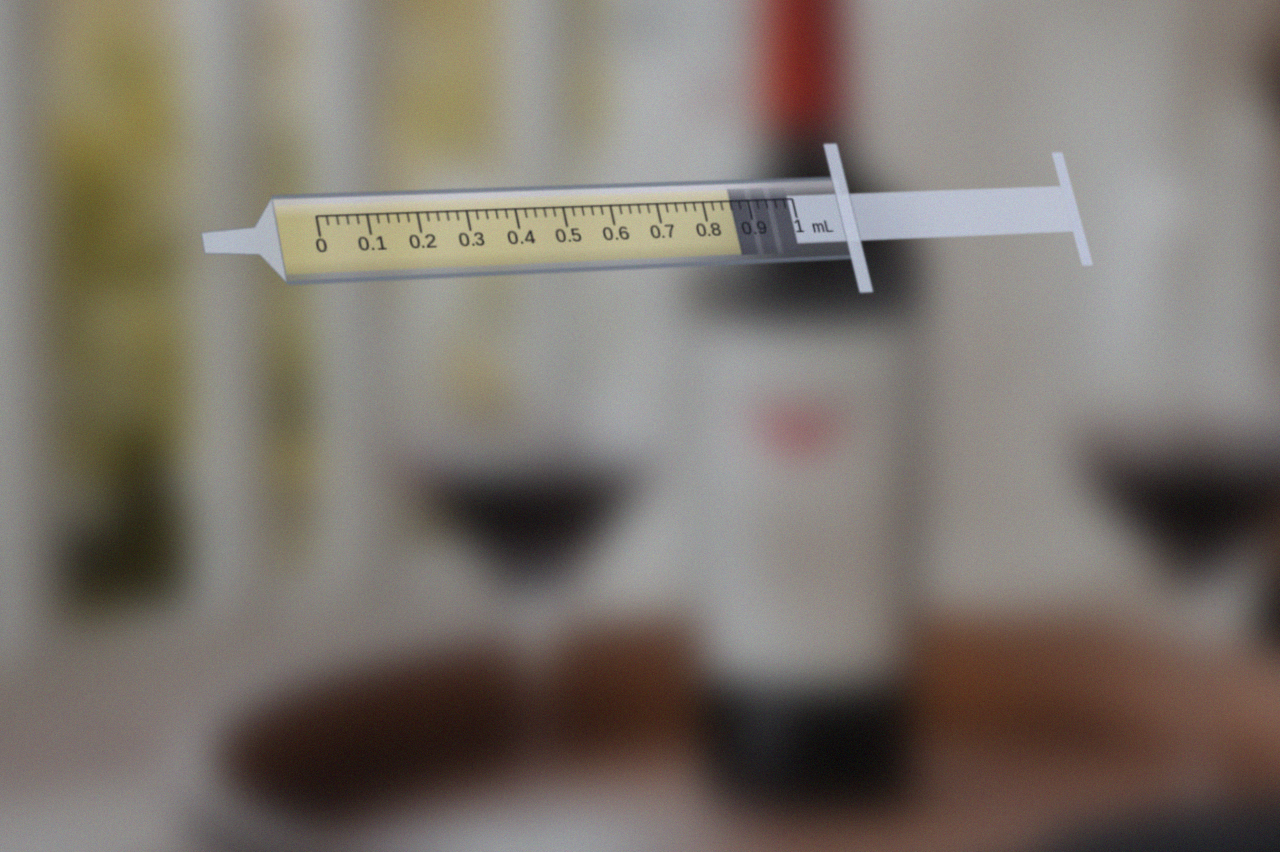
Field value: 0.86 mL
